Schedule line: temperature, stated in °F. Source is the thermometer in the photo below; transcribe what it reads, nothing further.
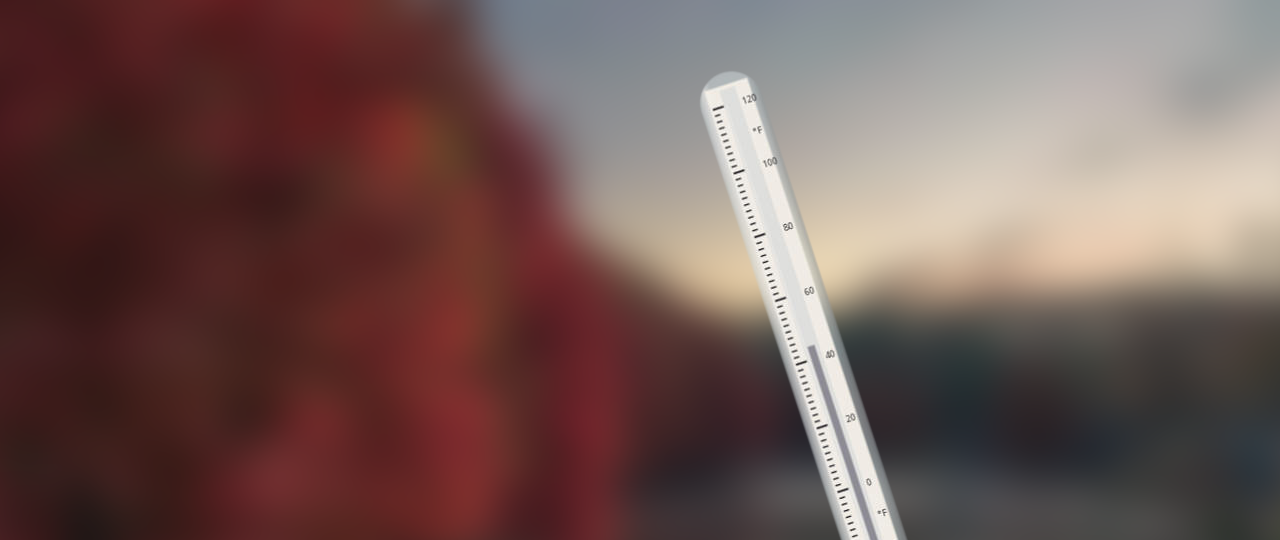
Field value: 44 °F
